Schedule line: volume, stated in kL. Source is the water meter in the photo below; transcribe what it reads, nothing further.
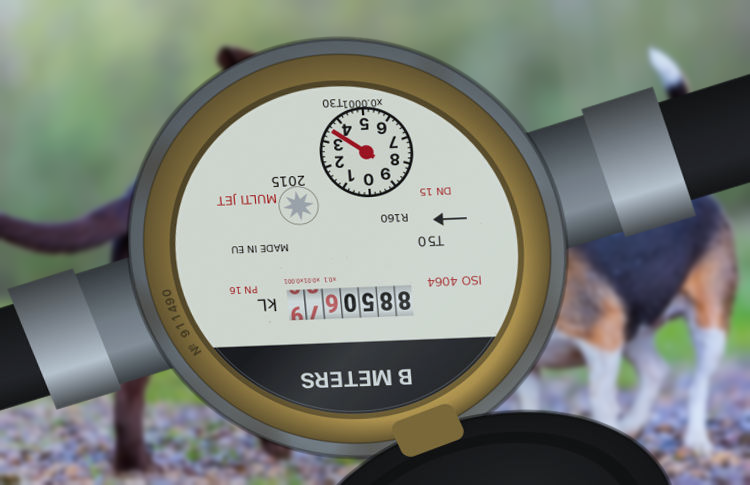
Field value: 8850.6793 kL
